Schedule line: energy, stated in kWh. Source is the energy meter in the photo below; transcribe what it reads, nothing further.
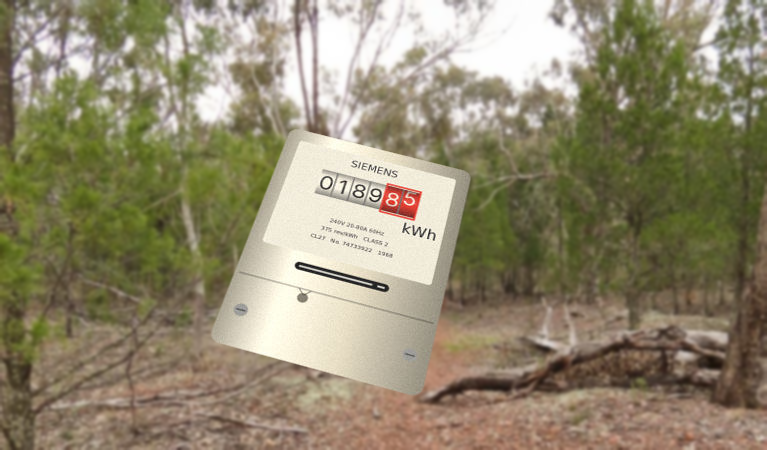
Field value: 189.85 kWh
